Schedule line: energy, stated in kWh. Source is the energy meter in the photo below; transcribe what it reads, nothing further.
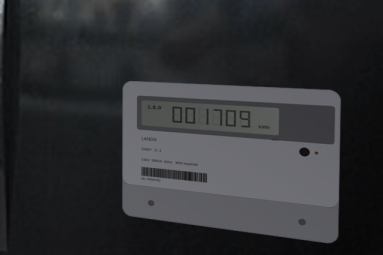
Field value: 1709 kWh
